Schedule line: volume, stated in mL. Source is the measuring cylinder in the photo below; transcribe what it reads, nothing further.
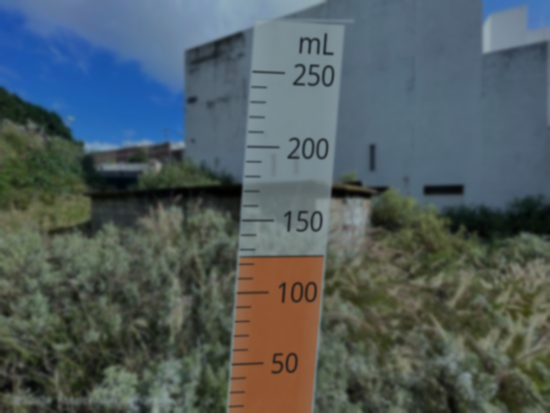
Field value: 125 mL
